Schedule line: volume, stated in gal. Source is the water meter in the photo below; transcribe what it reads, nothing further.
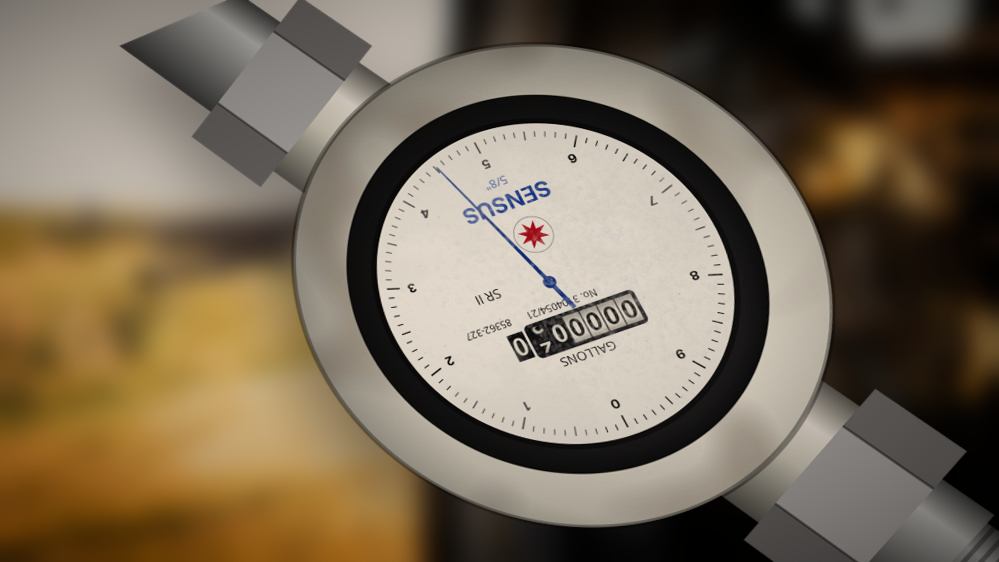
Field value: 24.5 gal
